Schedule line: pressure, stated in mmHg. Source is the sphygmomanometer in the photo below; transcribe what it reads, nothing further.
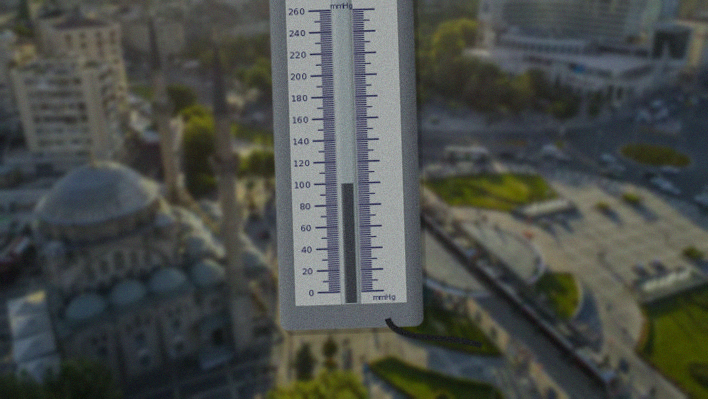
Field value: 100 mmHg
